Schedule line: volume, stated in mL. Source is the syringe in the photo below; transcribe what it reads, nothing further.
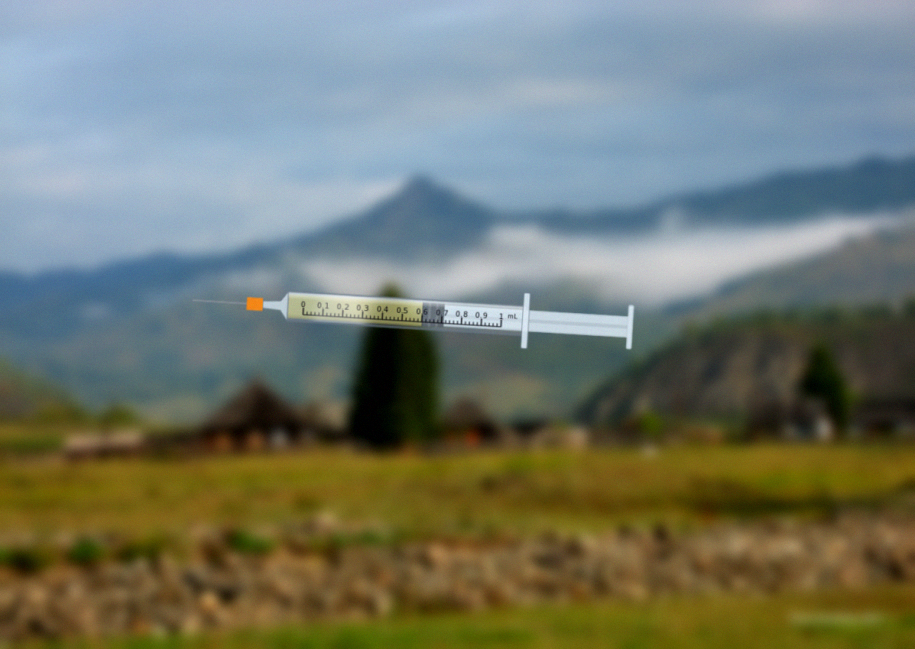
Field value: 0.6 mL
